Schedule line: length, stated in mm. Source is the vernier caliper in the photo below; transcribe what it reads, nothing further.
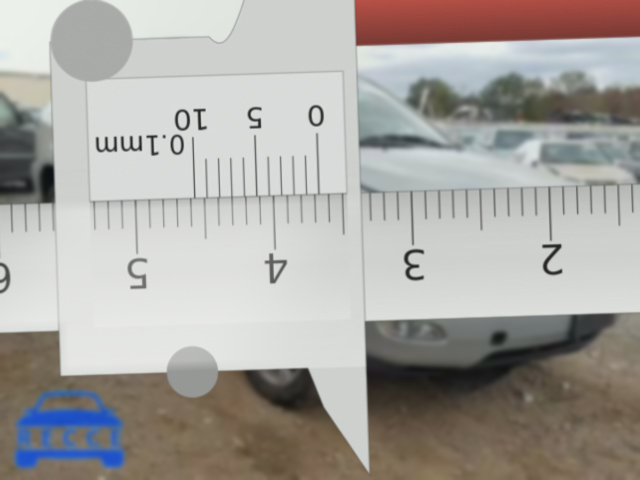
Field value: 36.7 mm
